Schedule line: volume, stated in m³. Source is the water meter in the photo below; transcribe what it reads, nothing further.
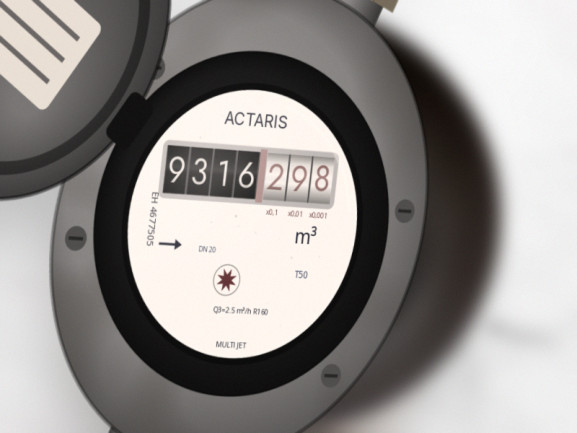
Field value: 9316.298 m³
